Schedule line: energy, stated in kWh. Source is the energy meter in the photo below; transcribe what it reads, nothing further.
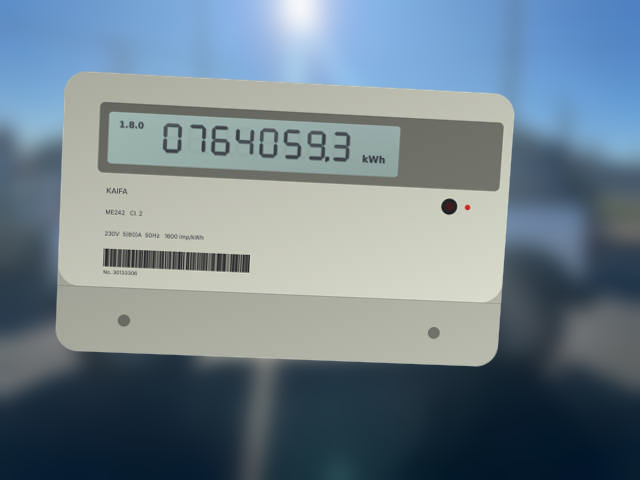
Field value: 764059.3 kWh
